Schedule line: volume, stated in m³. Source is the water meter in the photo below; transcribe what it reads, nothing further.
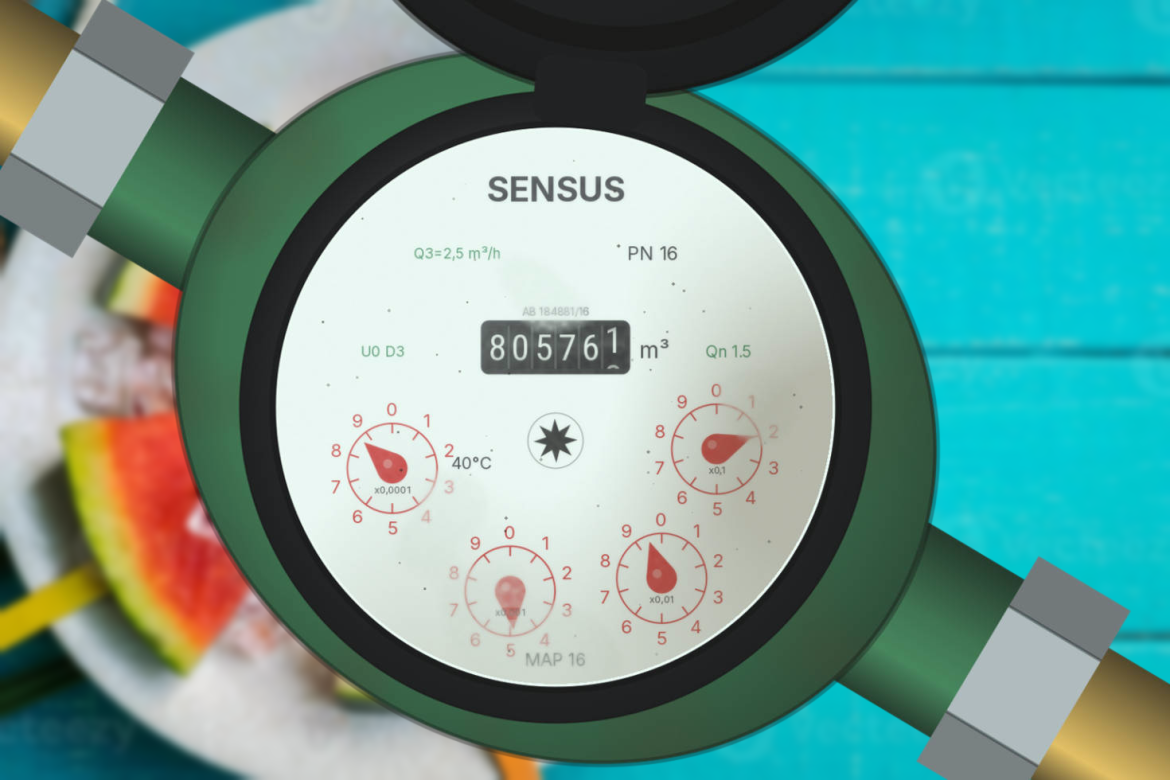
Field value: 805761.1948 m³
